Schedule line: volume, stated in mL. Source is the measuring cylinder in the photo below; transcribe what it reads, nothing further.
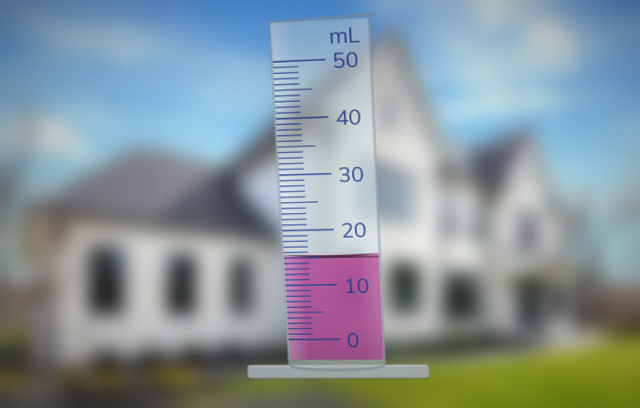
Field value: 15 mL
